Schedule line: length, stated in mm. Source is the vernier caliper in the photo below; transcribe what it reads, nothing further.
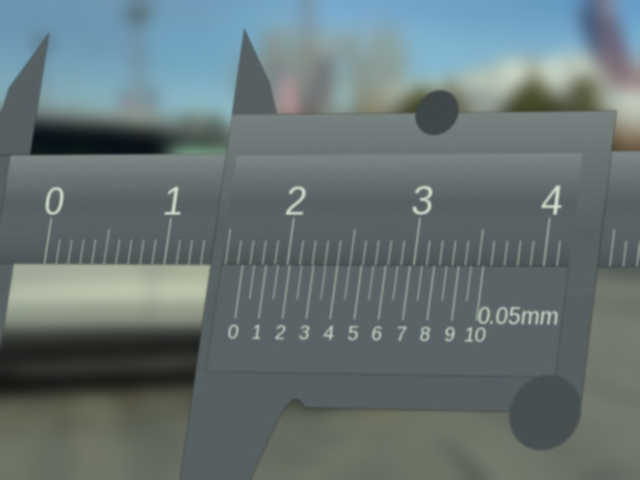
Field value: 16.4 mm
